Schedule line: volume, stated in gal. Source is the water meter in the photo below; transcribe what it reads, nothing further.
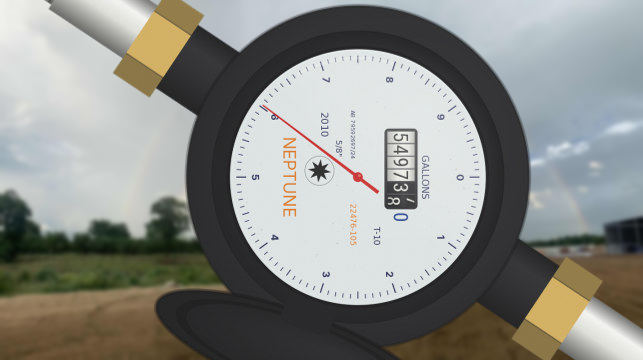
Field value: 5497376.0 gal
